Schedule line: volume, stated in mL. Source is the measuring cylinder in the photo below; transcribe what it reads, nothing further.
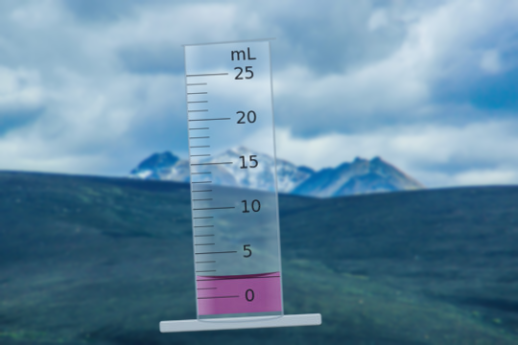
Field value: 2 mL
